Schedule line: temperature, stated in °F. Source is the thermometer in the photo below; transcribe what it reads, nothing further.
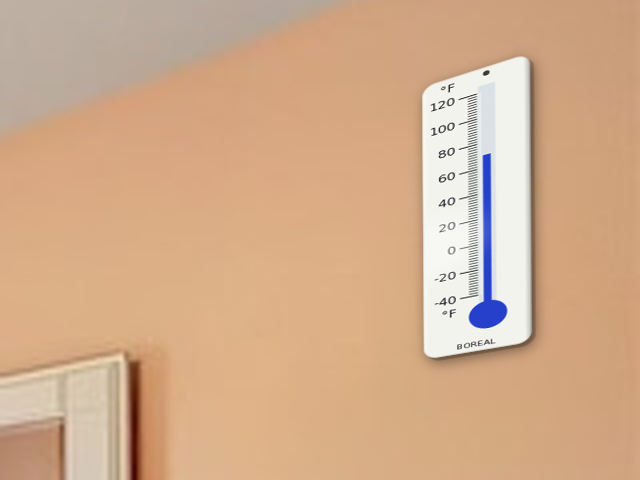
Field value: 70 °F
